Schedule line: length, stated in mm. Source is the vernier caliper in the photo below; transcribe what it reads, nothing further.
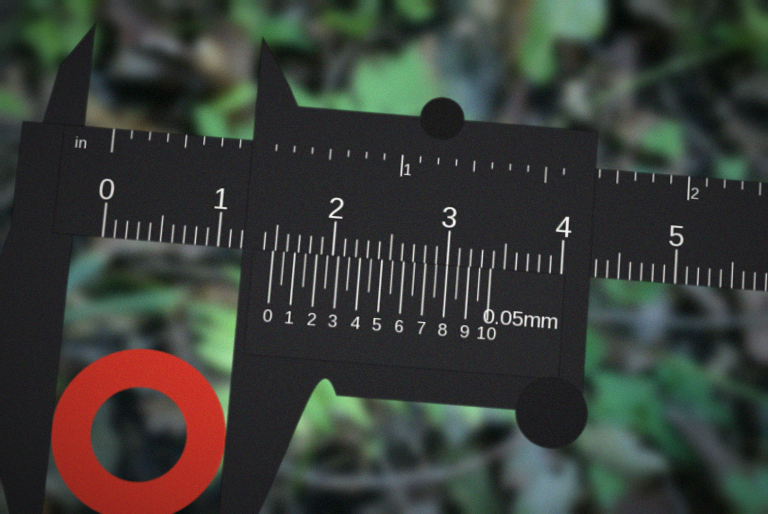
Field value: 14.8 mm
